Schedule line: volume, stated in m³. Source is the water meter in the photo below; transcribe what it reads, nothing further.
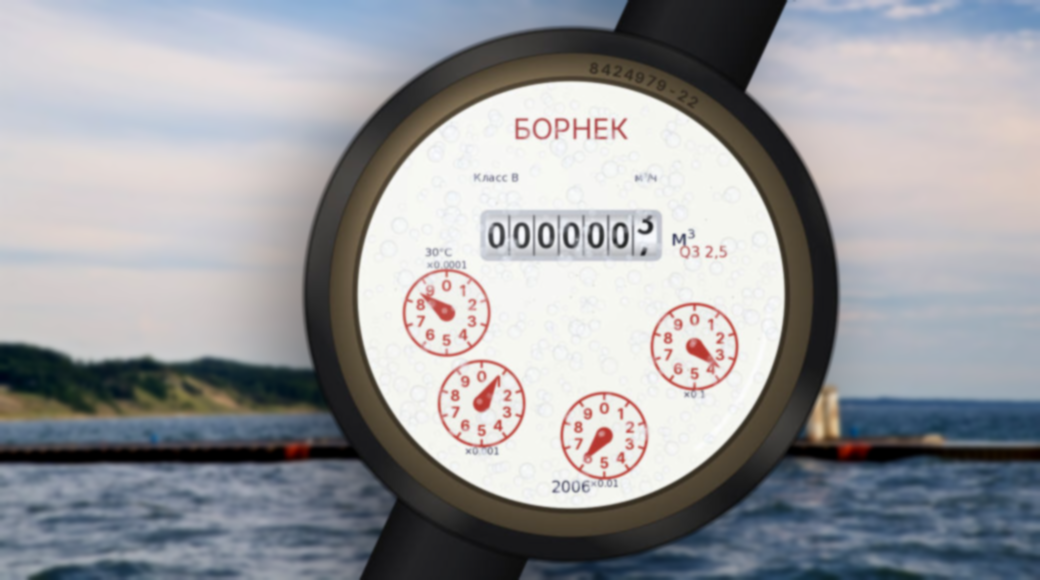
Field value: 3.3608 m³
